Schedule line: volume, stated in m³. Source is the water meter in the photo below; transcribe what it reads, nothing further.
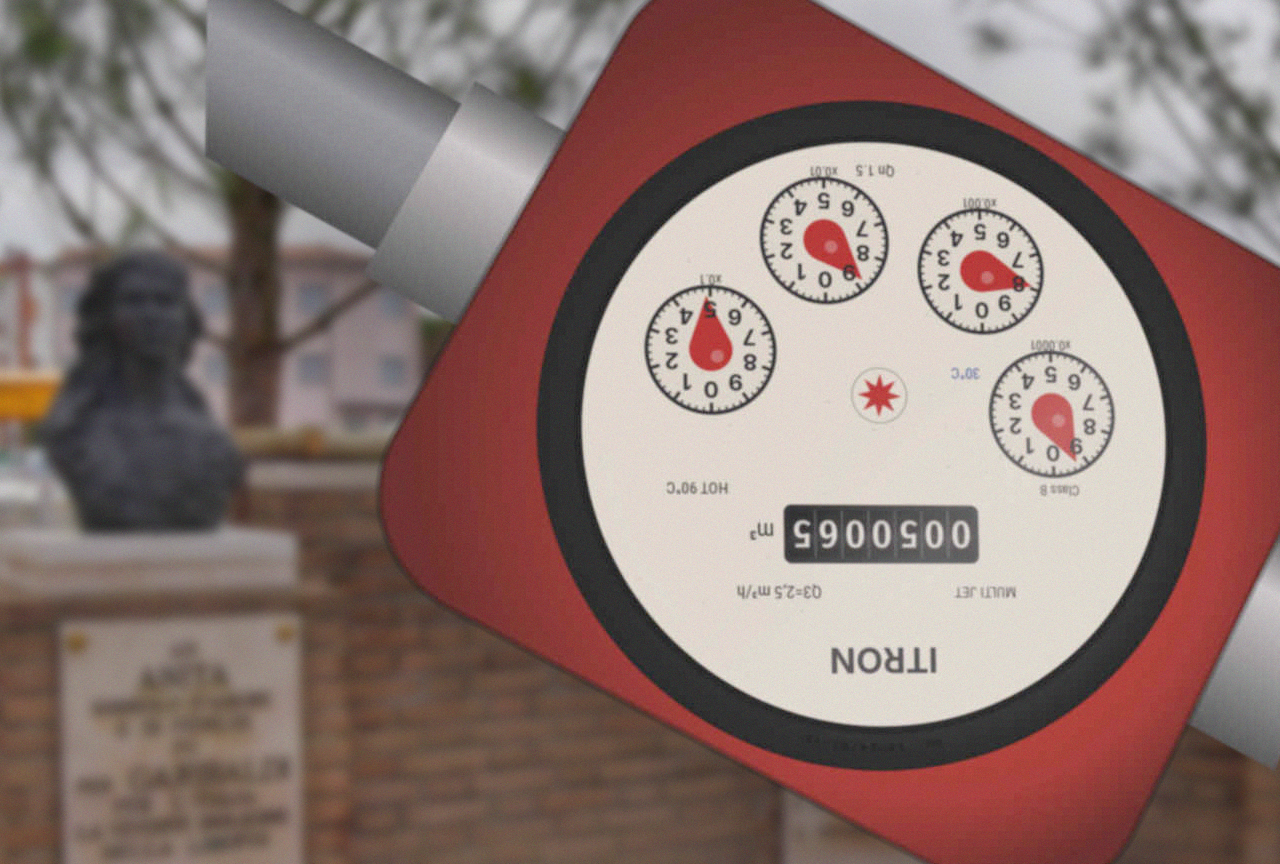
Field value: 50065.4879 m³
